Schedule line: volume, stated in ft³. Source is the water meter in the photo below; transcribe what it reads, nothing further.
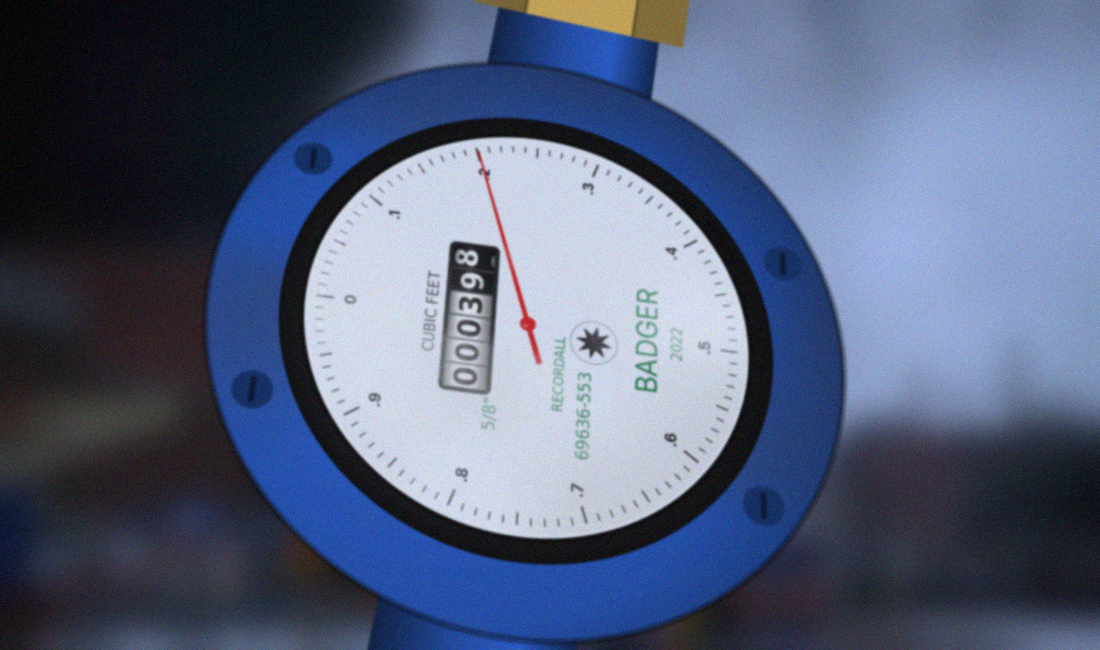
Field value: 398.20 ft³
